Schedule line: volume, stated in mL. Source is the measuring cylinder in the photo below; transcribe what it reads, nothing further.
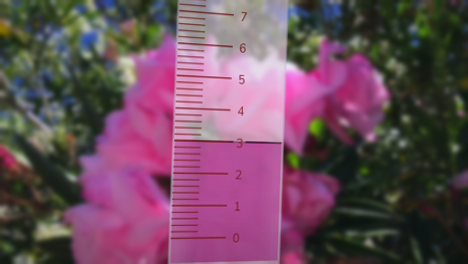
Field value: 3 mL
